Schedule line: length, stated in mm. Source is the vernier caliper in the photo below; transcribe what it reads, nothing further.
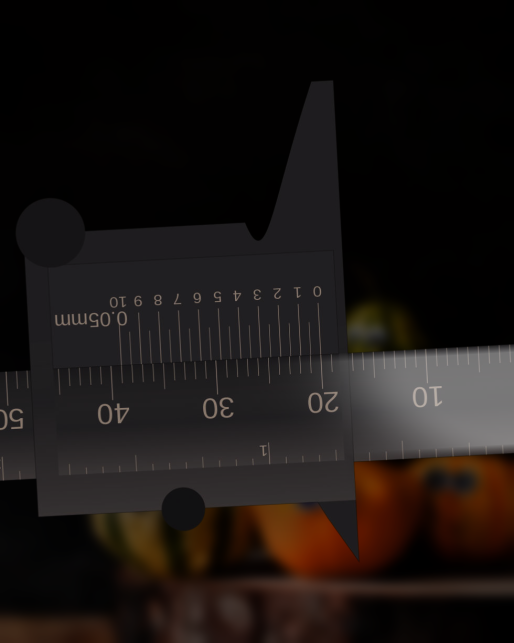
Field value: 20.0 mm
